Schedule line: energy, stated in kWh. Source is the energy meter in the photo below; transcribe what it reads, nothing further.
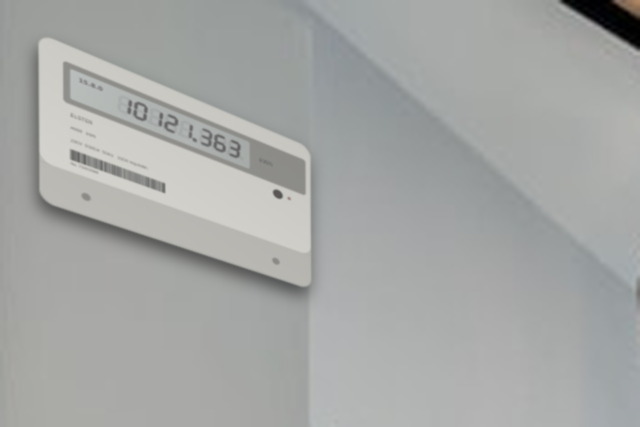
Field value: 10121.363 kWh
